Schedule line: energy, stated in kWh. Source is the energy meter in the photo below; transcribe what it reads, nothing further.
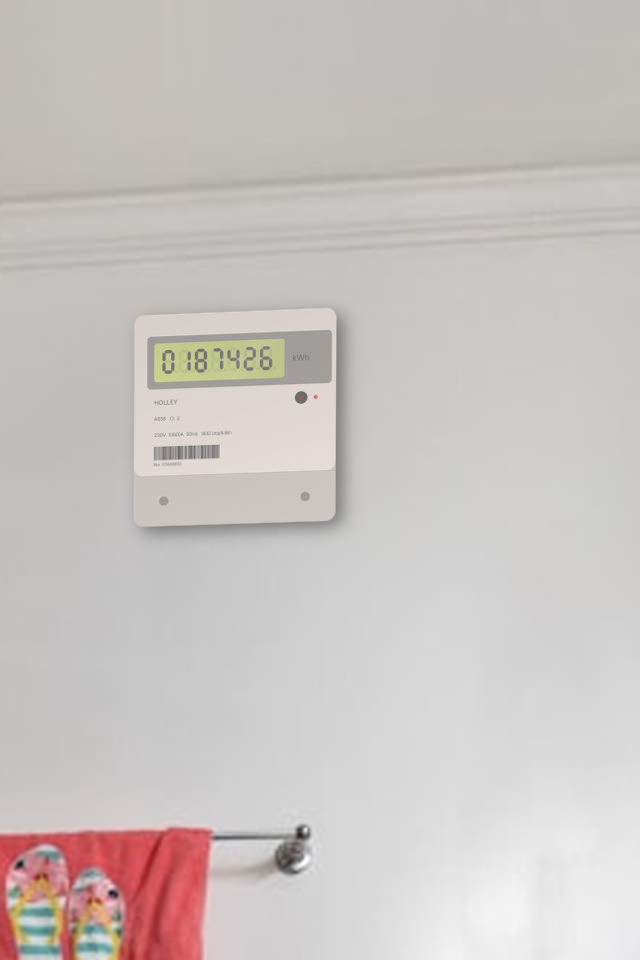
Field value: 187426 kWh
